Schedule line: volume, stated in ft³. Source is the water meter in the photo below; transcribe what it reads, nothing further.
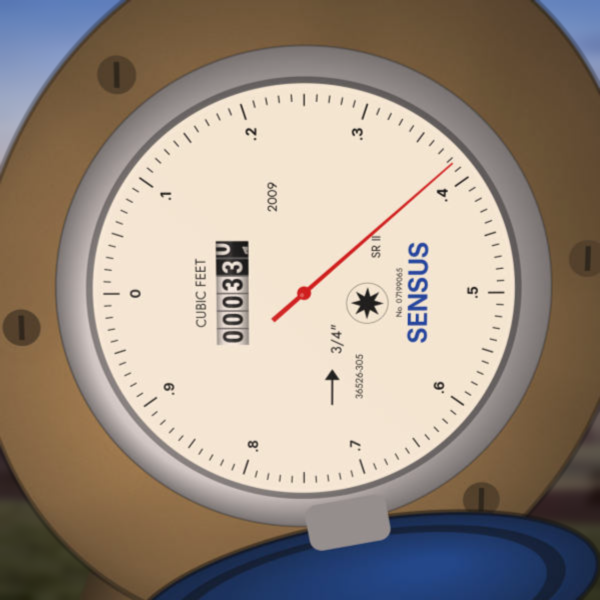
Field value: 330.38 ft³
